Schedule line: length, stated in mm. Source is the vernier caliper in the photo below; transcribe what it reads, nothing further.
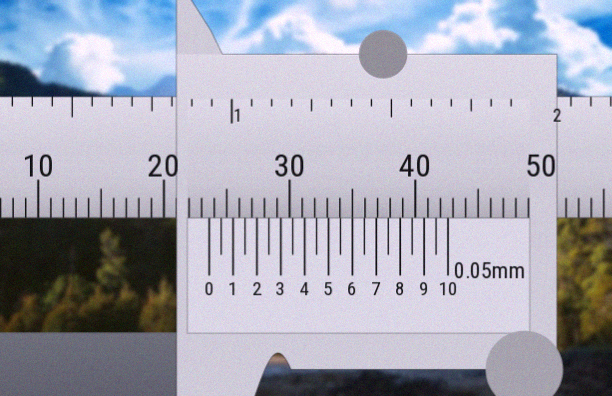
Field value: 23.6 mm
